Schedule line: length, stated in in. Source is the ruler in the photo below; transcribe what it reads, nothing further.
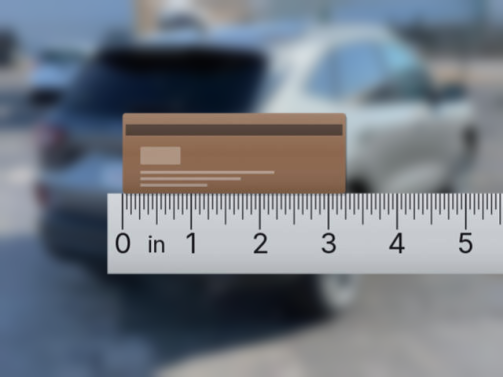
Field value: 3.25 in
